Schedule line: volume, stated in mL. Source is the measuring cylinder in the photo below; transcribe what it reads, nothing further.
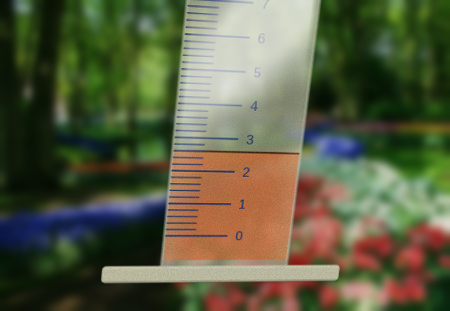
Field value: 2.6 mL
